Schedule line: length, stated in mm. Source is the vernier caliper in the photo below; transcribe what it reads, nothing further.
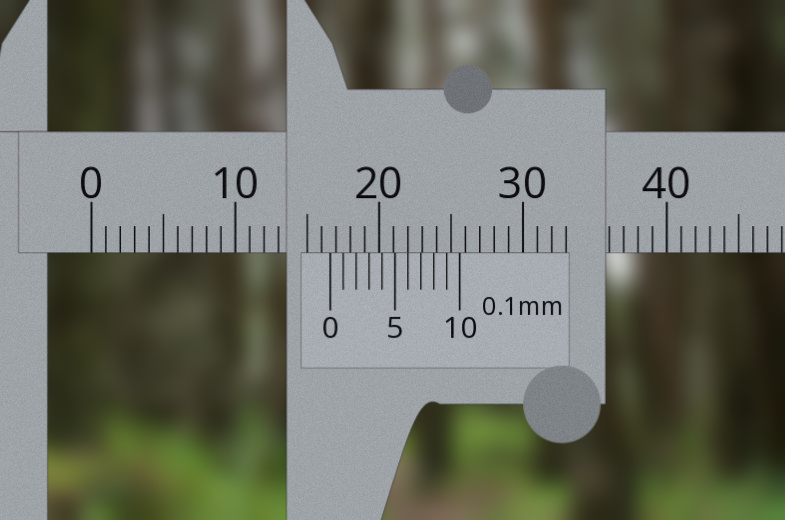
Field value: 16.6 mm
